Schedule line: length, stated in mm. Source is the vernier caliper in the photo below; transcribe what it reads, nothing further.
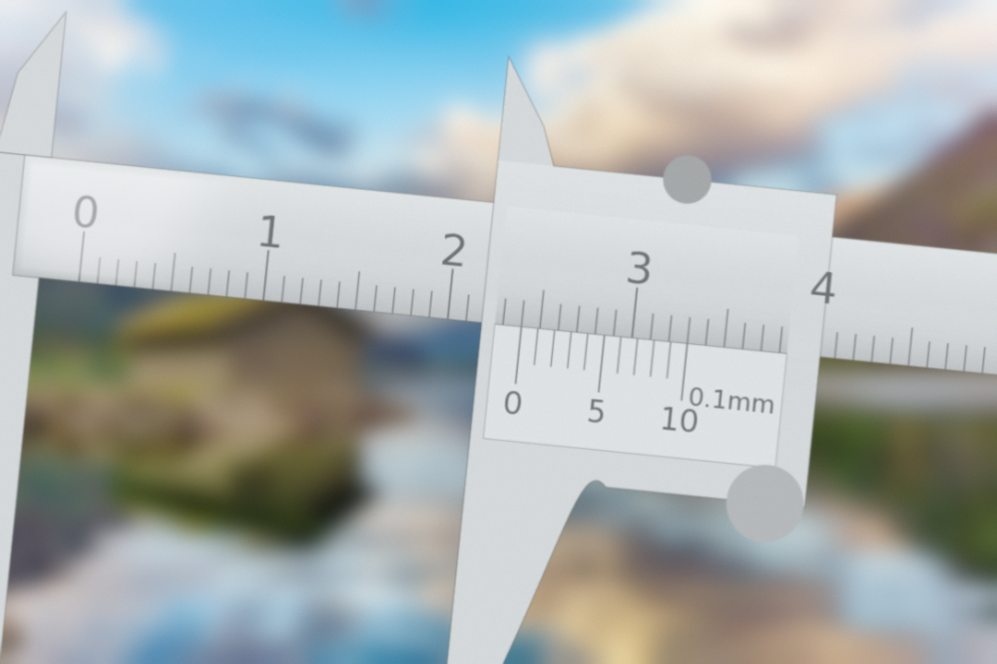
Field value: 24.0 mm
